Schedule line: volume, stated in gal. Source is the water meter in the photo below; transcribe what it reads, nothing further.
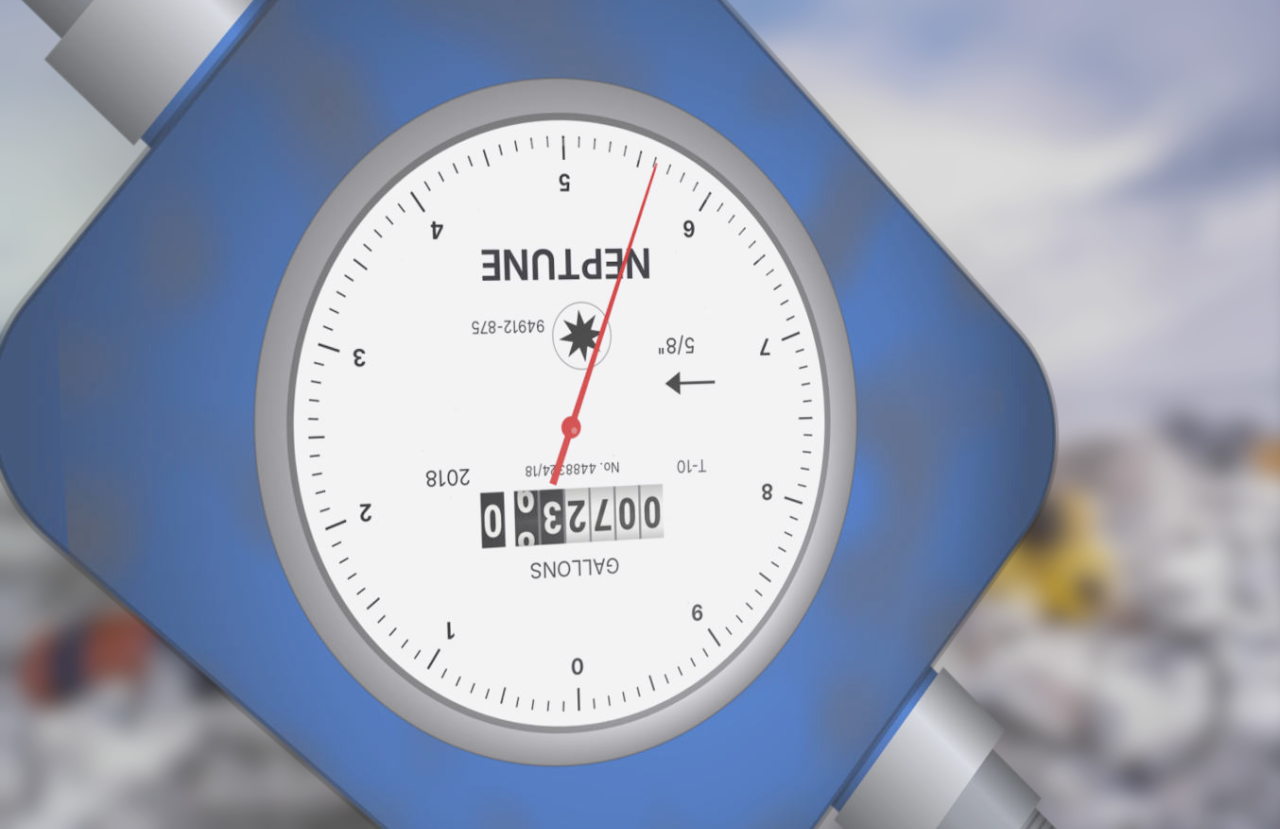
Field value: 72385.6 gal
